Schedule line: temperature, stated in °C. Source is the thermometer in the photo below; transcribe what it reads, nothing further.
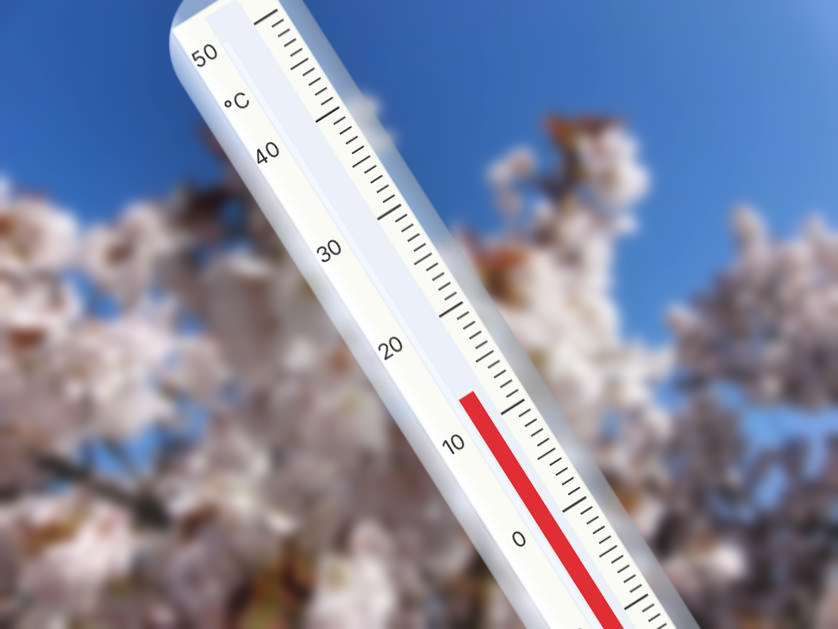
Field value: 13 °C
